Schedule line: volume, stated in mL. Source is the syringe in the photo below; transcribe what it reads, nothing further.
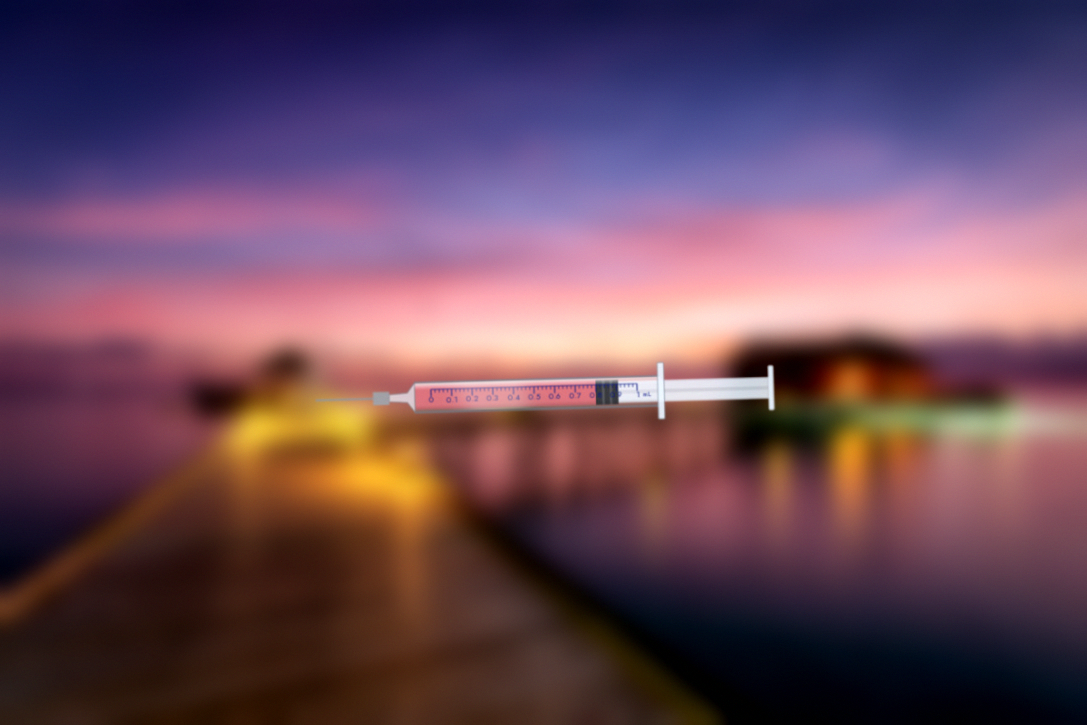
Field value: 0.8 mL
